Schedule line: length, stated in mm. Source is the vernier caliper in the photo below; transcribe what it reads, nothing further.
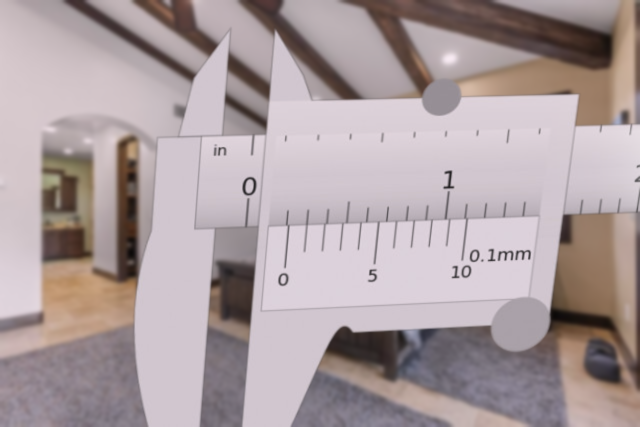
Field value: 2.1 mm
